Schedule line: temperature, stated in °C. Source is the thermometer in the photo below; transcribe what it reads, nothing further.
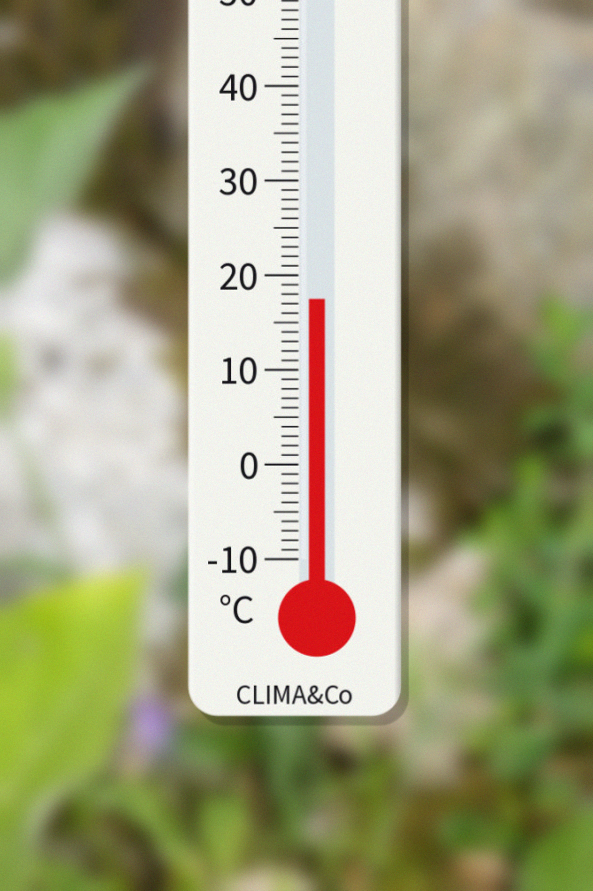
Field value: 17.5 °C
